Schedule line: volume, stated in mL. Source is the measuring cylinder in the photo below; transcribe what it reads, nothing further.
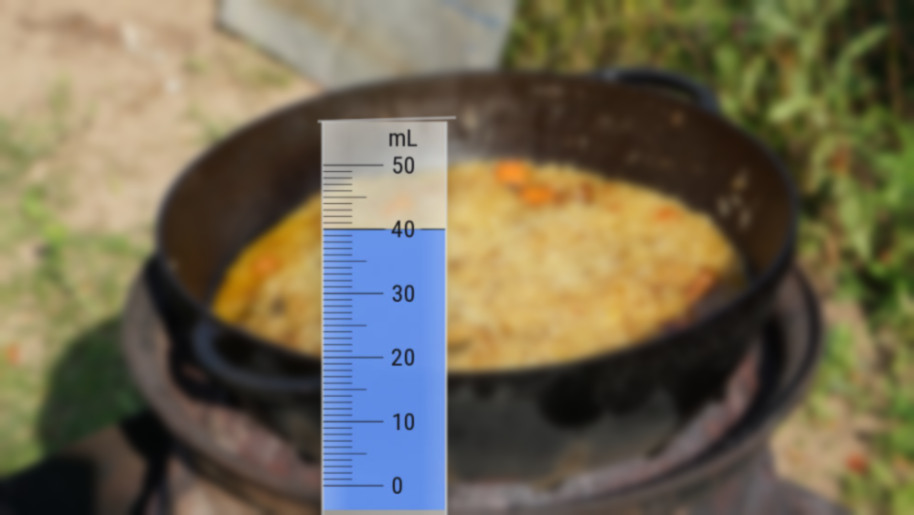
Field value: 40 mL
